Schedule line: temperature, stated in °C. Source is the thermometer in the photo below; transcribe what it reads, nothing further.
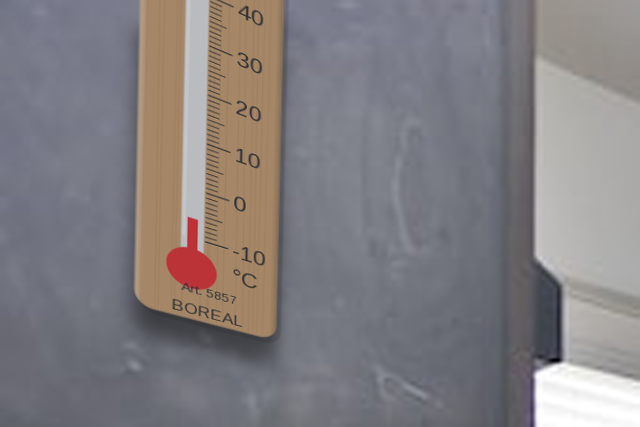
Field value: -6 °C
